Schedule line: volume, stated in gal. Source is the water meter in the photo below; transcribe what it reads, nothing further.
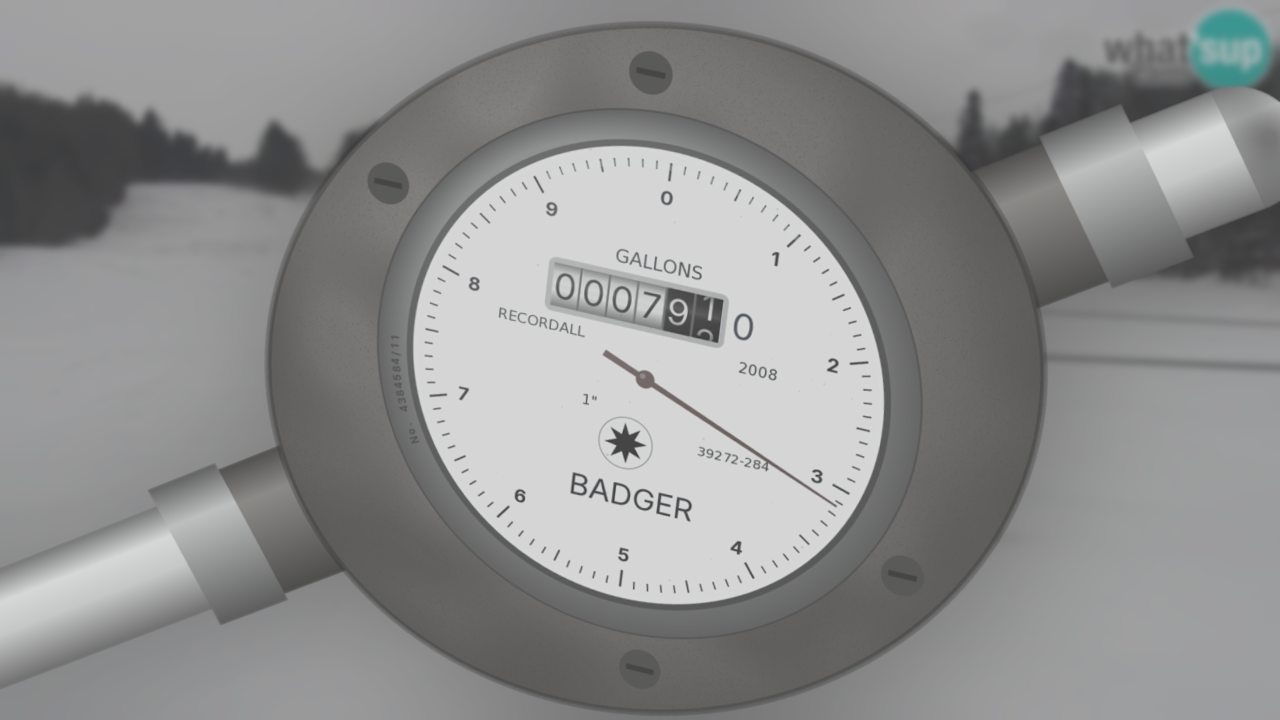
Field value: 7913.1 gal
